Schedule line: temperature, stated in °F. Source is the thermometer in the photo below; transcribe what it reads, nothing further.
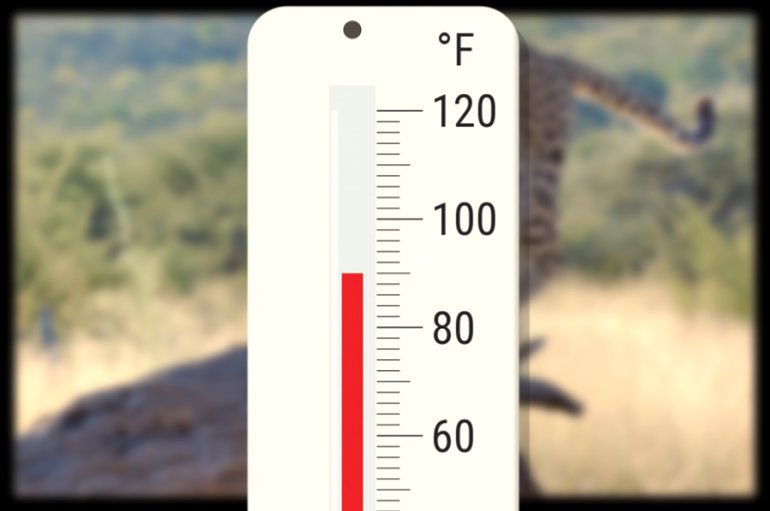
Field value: 90 °F
